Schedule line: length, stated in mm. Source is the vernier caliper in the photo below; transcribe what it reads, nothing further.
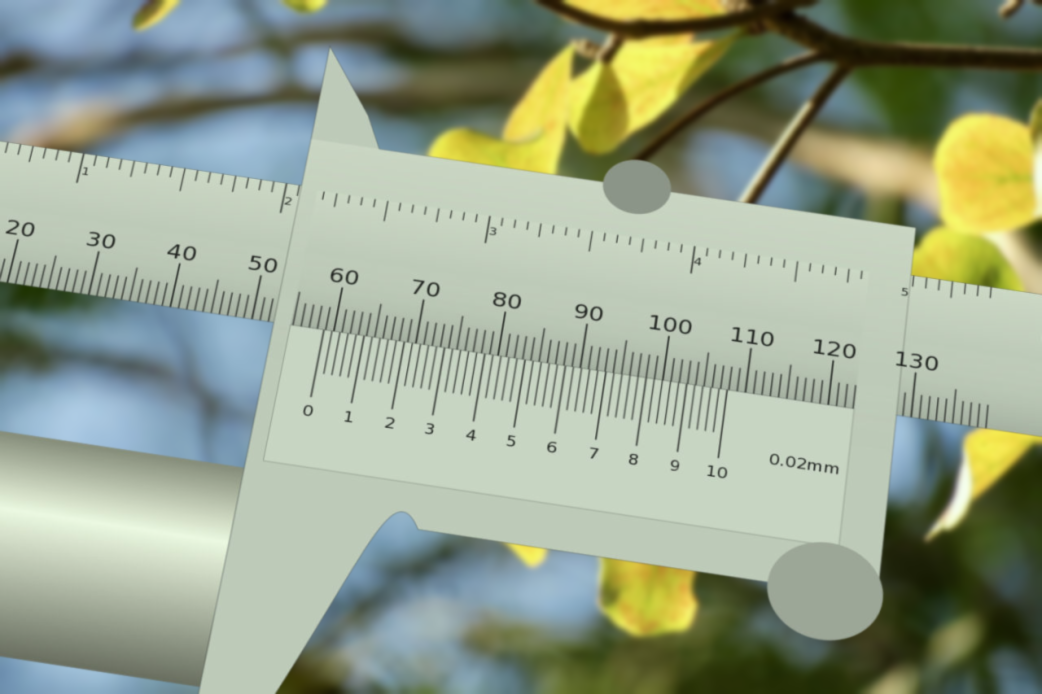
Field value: 58.8 mm
